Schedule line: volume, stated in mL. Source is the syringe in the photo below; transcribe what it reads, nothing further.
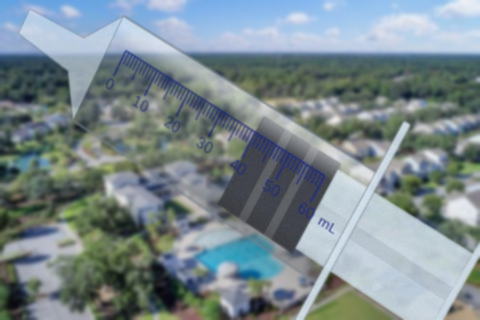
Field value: 40 mL
